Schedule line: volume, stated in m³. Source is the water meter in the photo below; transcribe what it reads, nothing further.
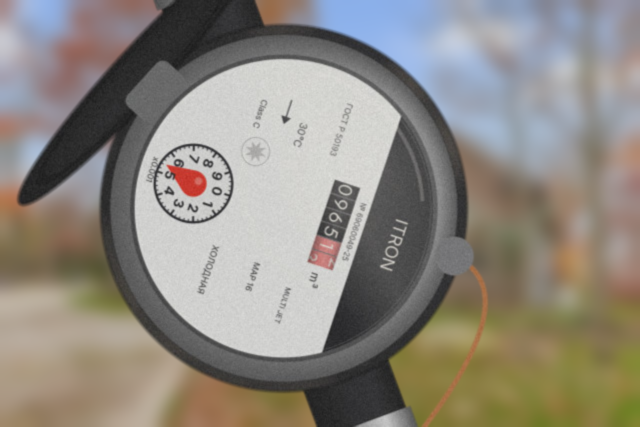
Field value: 965.125 m³
